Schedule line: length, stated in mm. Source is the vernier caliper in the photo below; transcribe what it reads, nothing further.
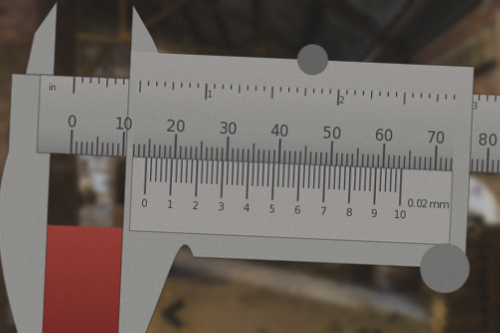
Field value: 14.5 mm
